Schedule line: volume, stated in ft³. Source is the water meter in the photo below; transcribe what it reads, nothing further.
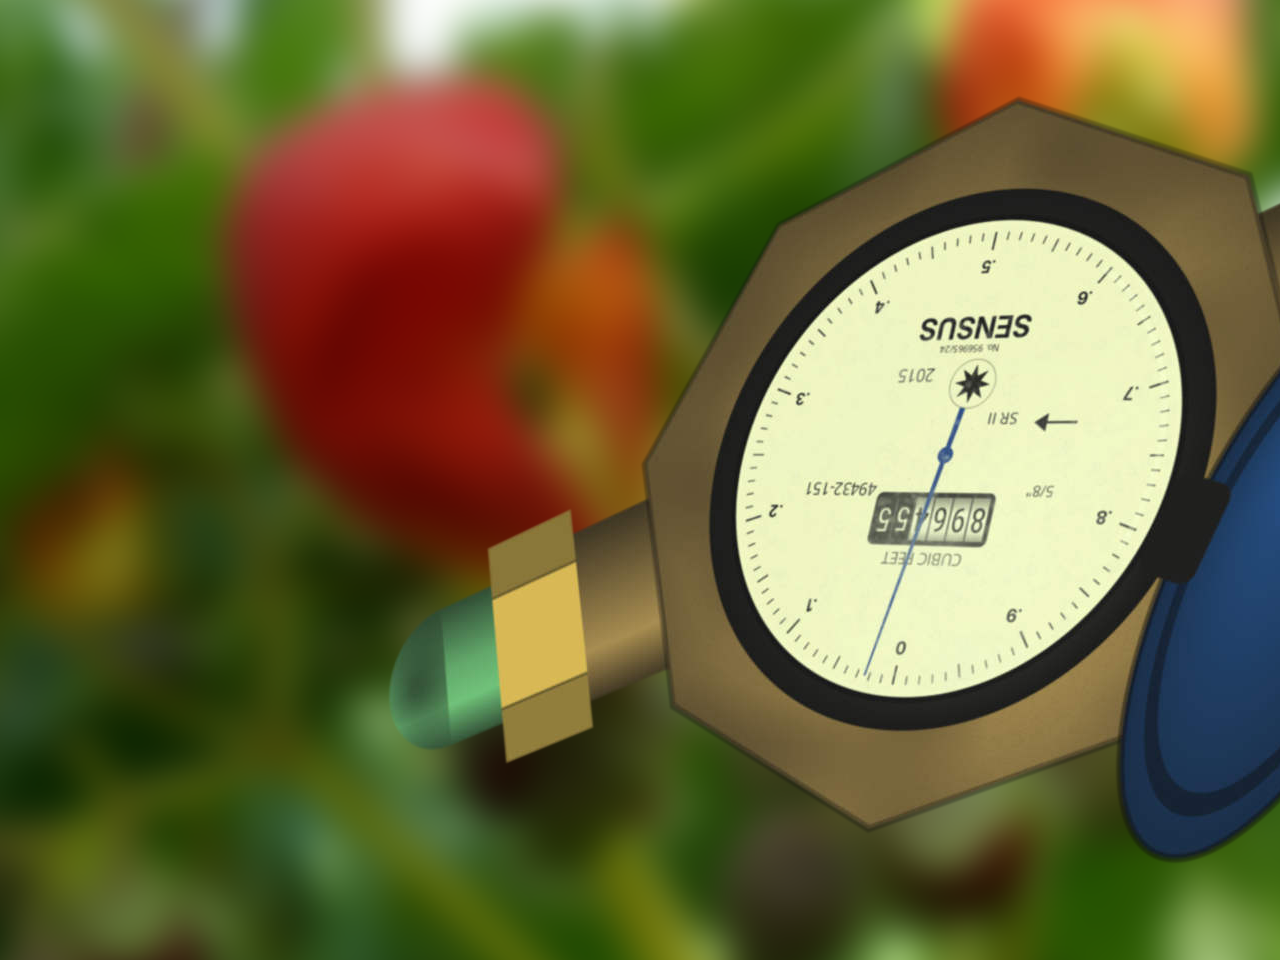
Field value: 896455.02 ft³
